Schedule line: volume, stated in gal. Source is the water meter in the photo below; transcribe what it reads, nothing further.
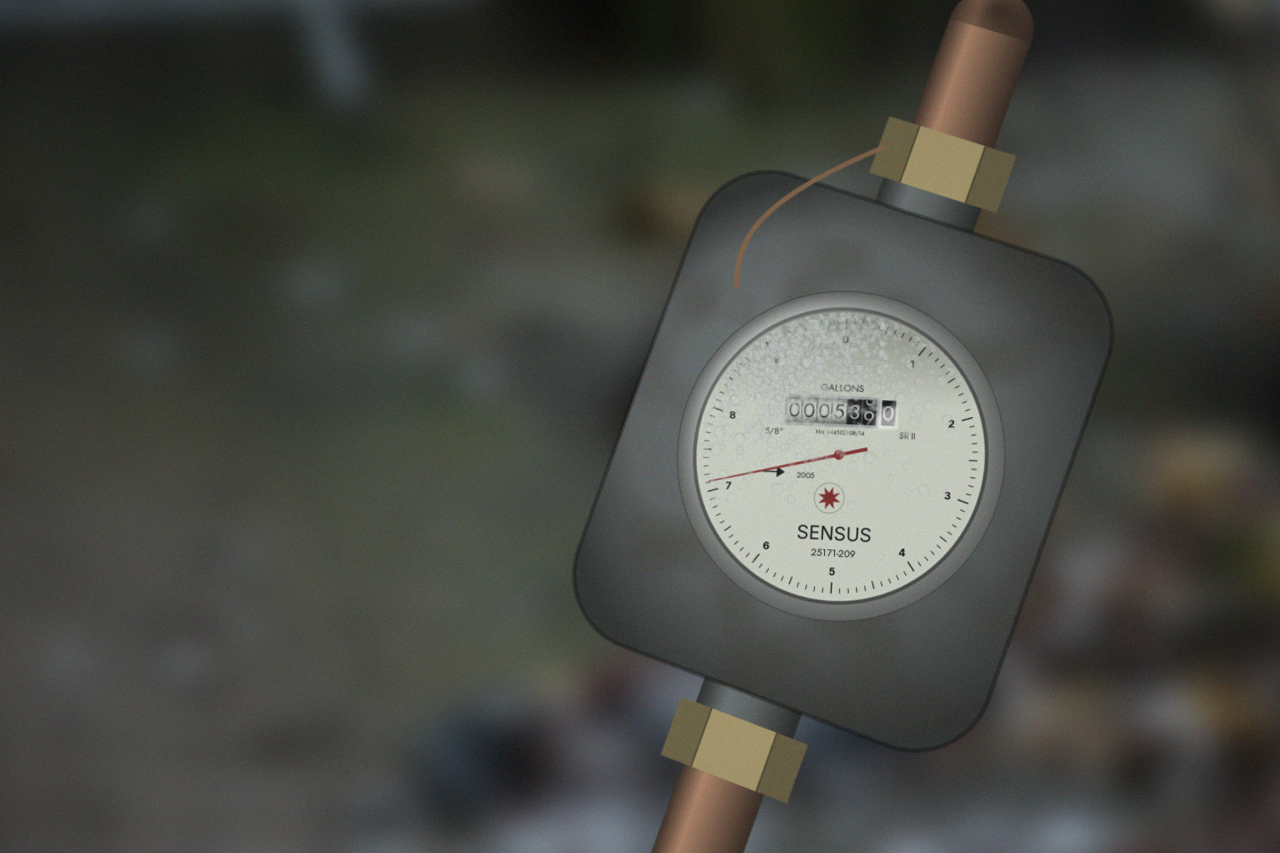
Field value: 5387.1 gal
